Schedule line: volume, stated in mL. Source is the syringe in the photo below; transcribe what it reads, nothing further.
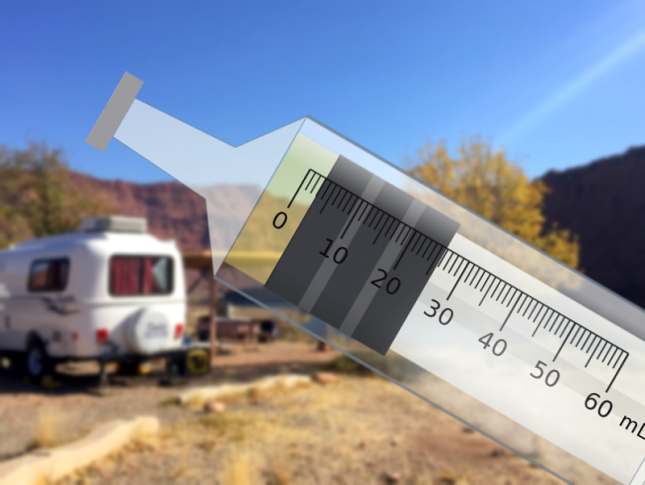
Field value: 3 mL
